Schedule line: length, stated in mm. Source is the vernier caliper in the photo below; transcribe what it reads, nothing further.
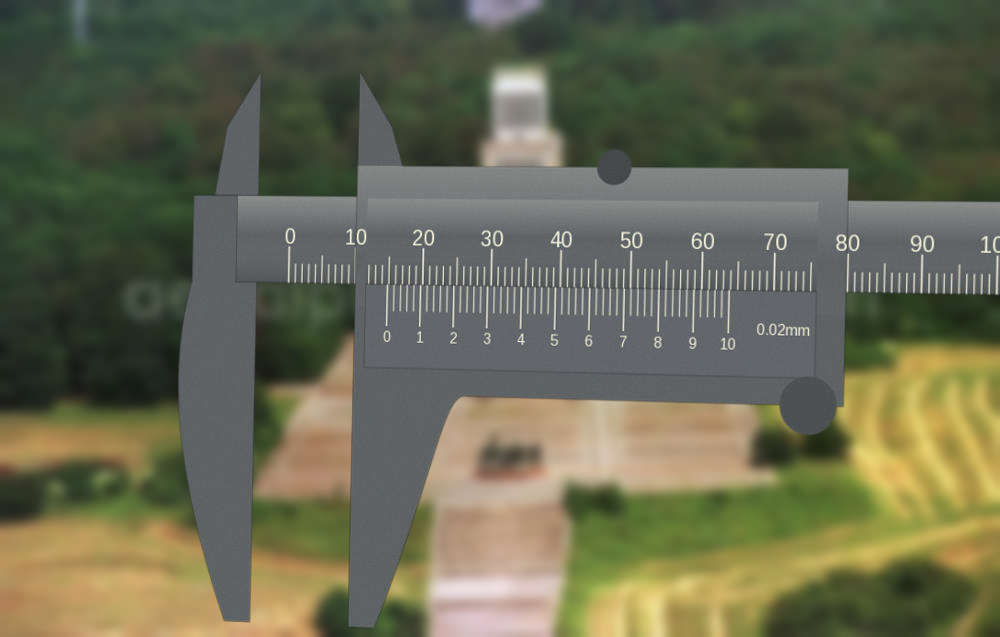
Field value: 14.8 mm
